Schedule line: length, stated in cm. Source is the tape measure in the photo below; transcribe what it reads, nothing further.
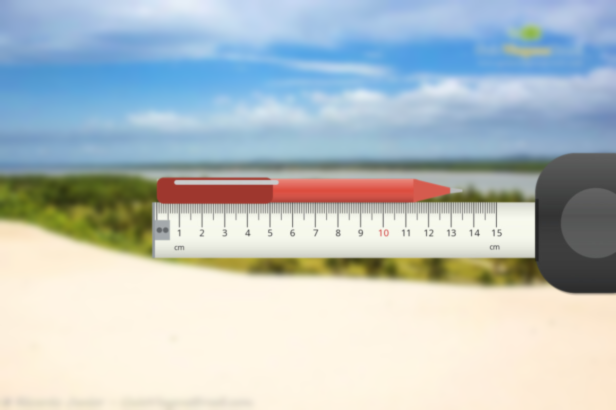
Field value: 13.5 cm
